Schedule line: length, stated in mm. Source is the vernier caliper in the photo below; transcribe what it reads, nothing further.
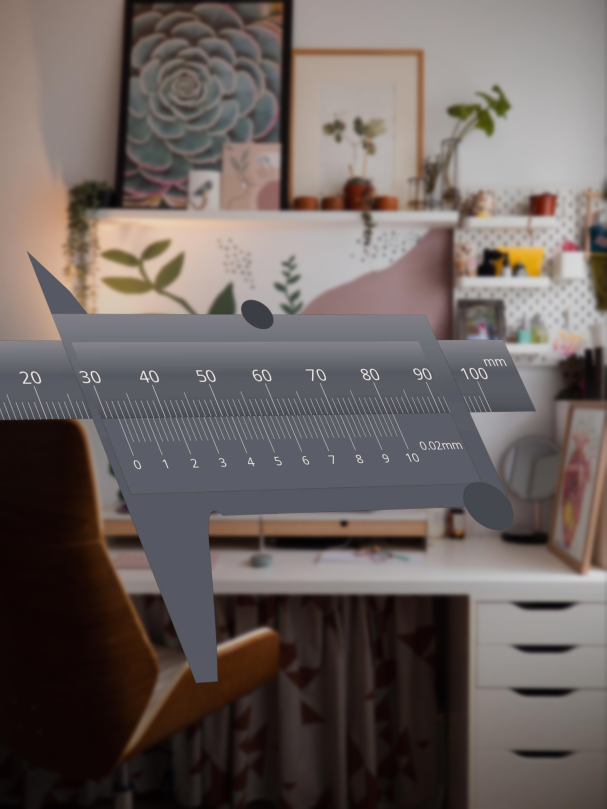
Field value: 32.0 mm
